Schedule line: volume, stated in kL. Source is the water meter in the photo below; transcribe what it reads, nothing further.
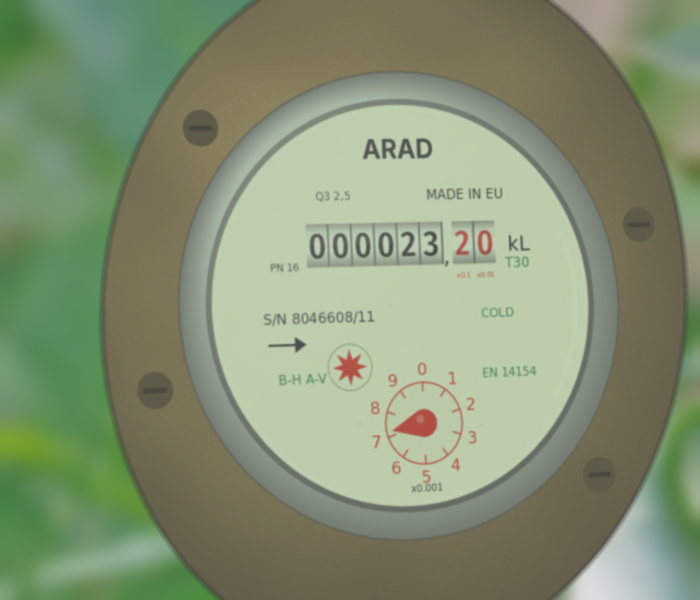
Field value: 23.207 kL
